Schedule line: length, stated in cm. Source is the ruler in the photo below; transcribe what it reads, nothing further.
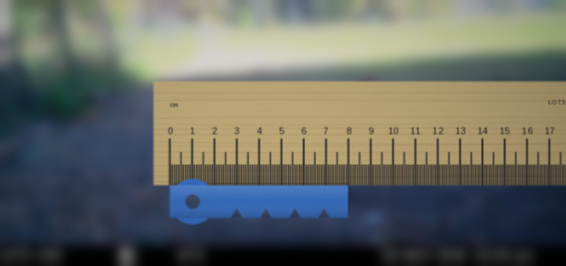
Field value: 8 cm
